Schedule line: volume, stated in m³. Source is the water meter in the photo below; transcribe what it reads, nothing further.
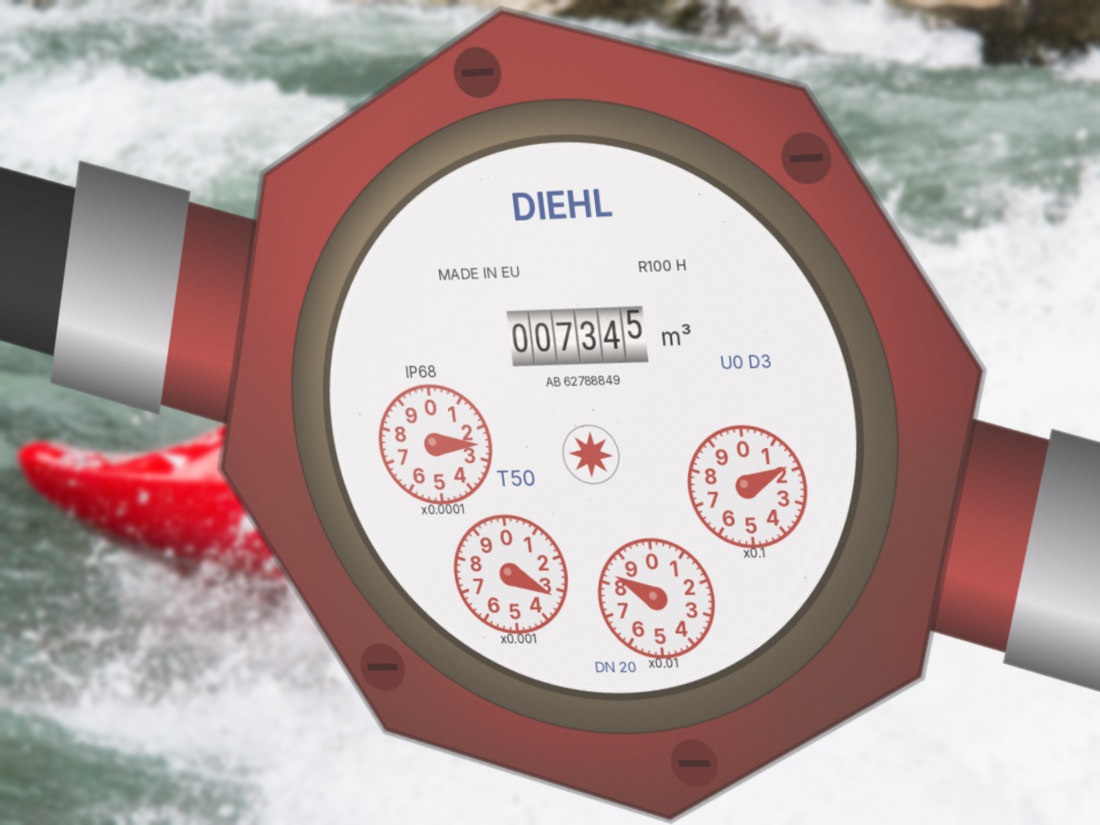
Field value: 7345.1832 m³
